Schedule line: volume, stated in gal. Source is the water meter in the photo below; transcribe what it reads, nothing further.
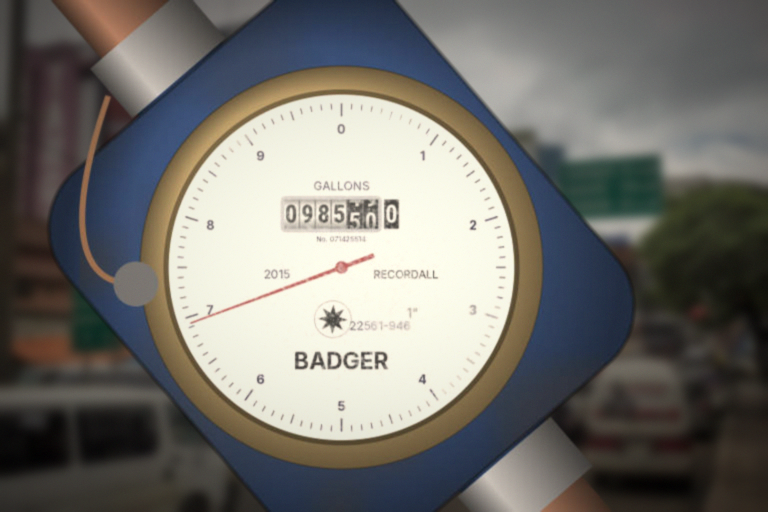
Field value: 985496.9 gal
